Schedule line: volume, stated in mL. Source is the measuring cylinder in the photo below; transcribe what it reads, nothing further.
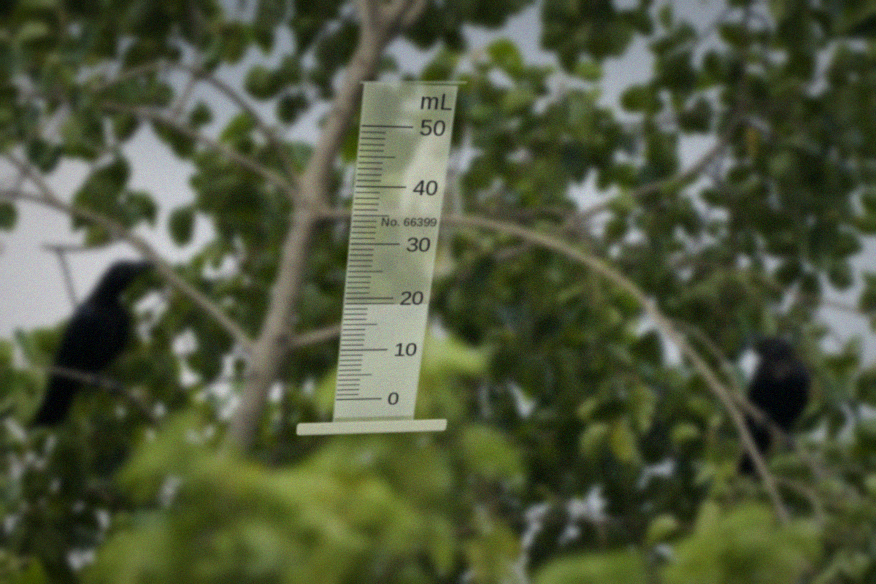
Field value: 19 mL
